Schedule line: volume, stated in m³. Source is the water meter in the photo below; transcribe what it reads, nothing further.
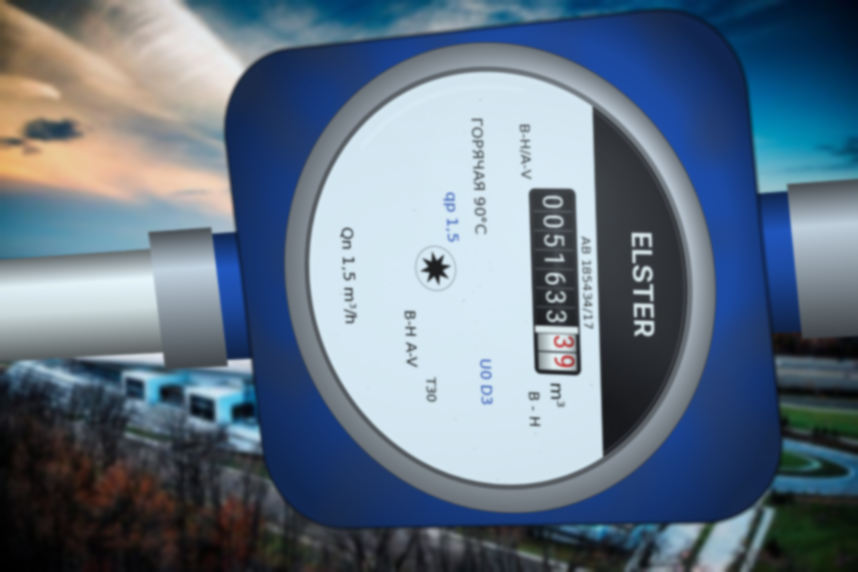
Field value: 51633.39 m³
